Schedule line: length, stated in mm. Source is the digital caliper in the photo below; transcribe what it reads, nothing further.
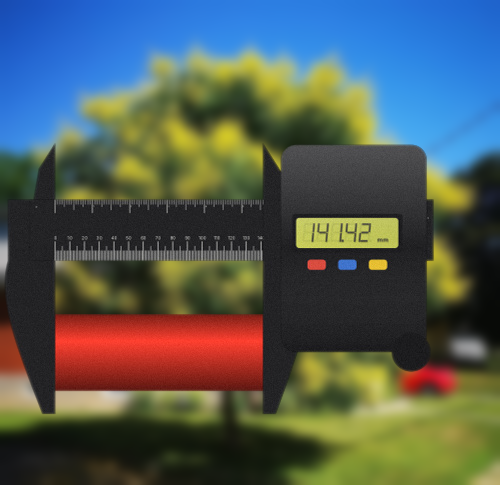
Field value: 141.42 mm
